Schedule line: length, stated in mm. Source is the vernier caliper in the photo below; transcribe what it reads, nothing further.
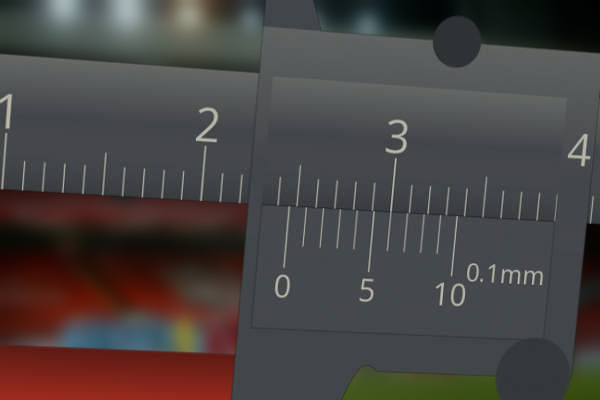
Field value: 24.6 mm
